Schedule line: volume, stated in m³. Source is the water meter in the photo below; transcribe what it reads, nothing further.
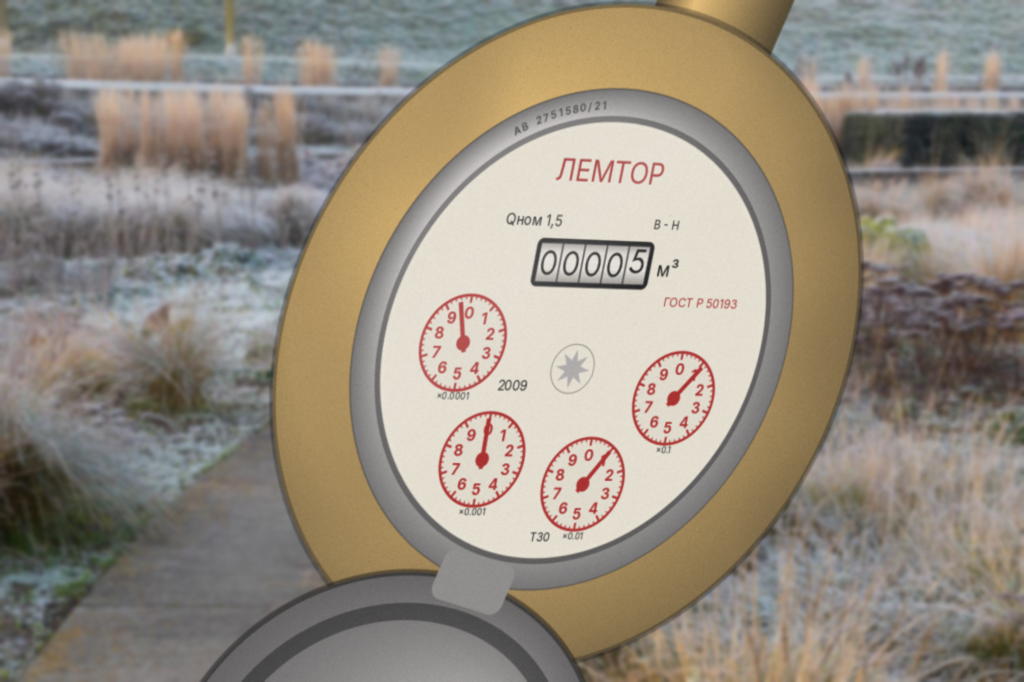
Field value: 5.1099 m³
